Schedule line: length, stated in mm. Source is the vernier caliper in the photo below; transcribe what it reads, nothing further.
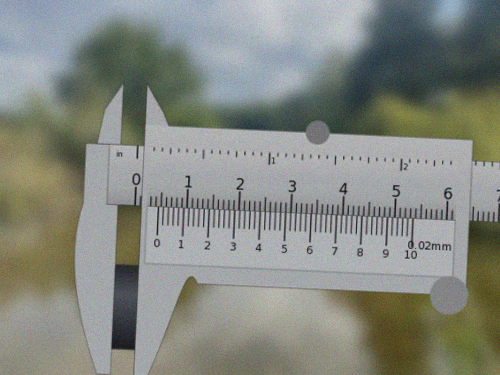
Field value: 4.5 mm
